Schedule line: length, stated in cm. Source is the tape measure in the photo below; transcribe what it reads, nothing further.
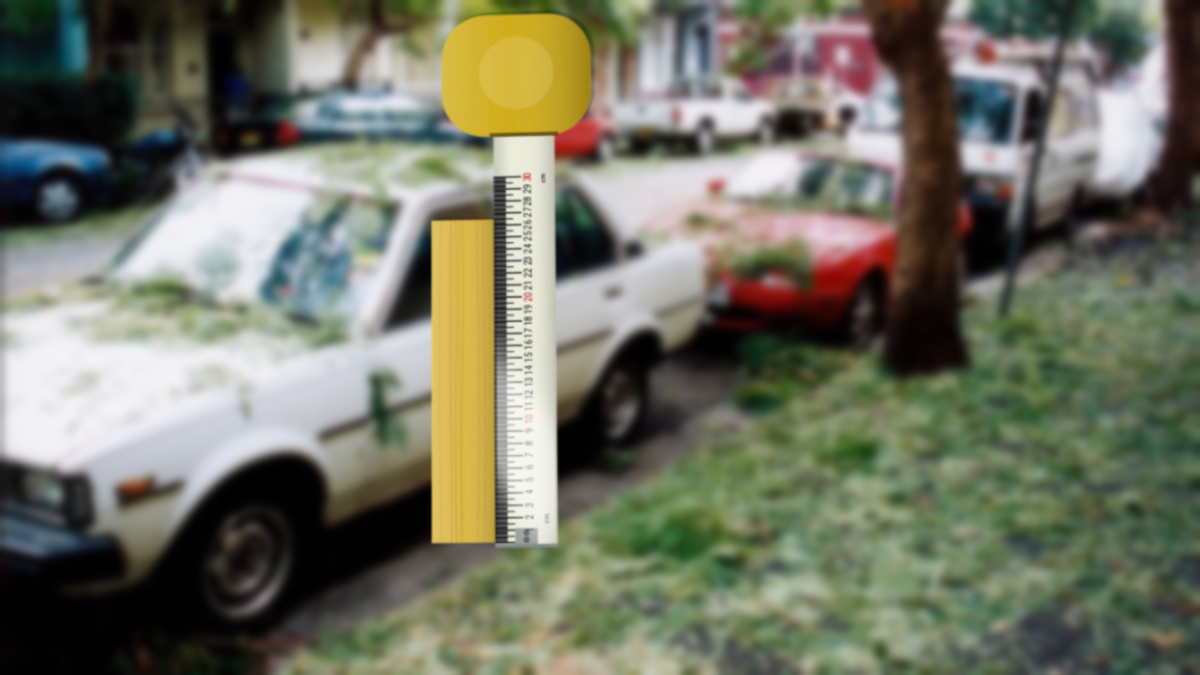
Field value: 26.5 cm
